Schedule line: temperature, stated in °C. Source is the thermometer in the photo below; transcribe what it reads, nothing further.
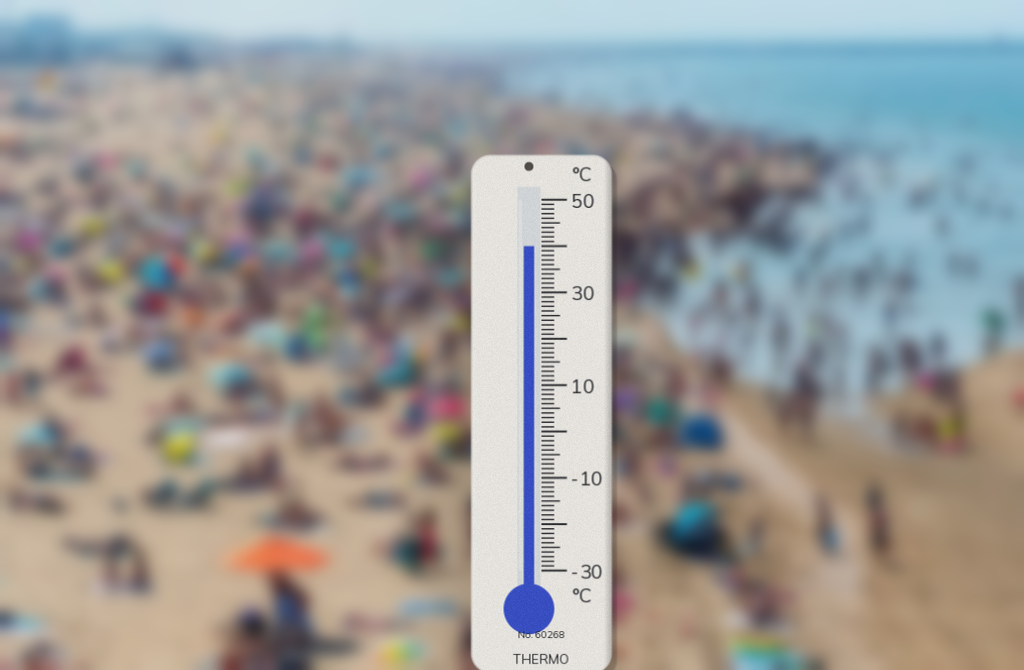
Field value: 40 °C
